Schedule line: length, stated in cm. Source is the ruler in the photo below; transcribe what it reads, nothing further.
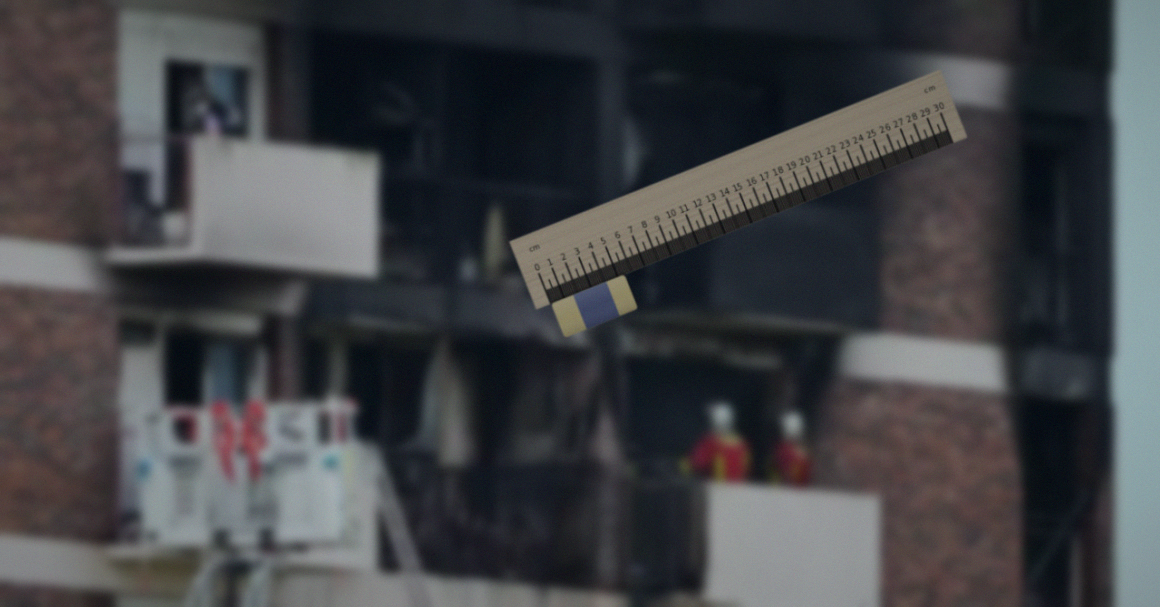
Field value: 5.5 cm
